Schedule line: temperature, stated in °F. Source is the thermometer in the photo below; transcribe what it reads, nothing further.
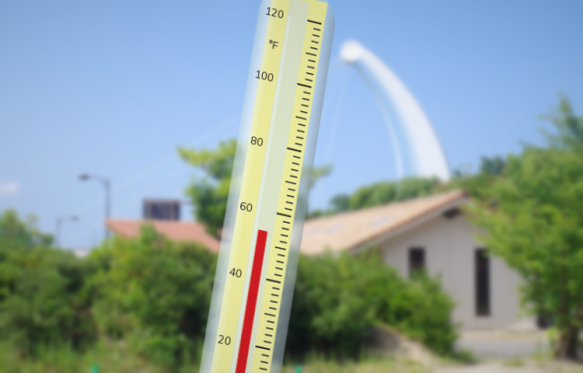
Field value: 54 °F
